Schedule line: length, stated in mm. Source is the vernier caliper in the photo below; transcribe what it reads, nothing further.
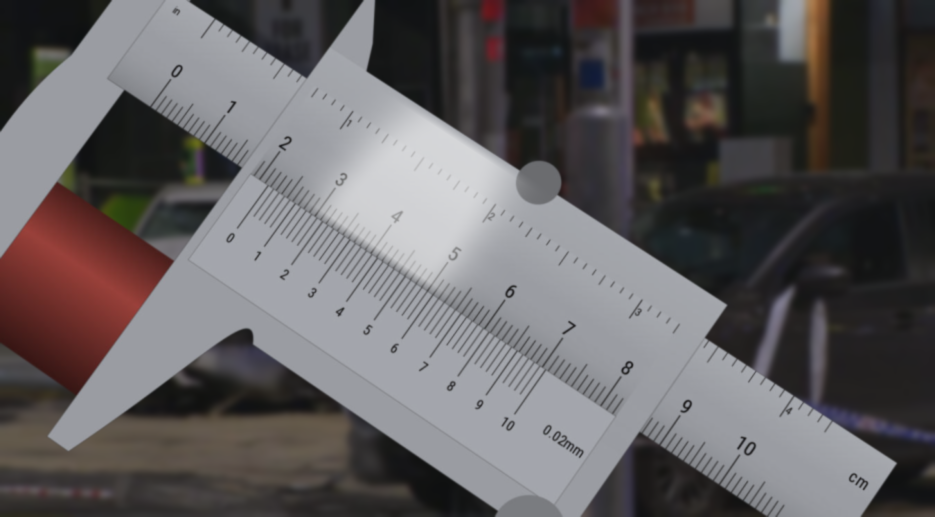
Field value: 21.6 mm
